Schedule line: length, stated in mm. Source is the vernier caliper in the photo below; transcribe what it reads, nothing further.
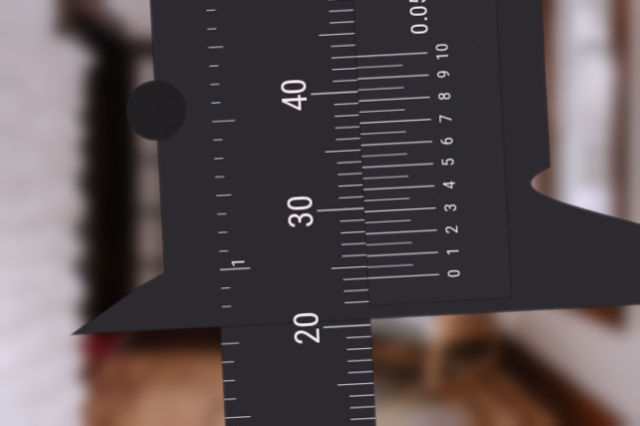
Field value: 24.0 mm
